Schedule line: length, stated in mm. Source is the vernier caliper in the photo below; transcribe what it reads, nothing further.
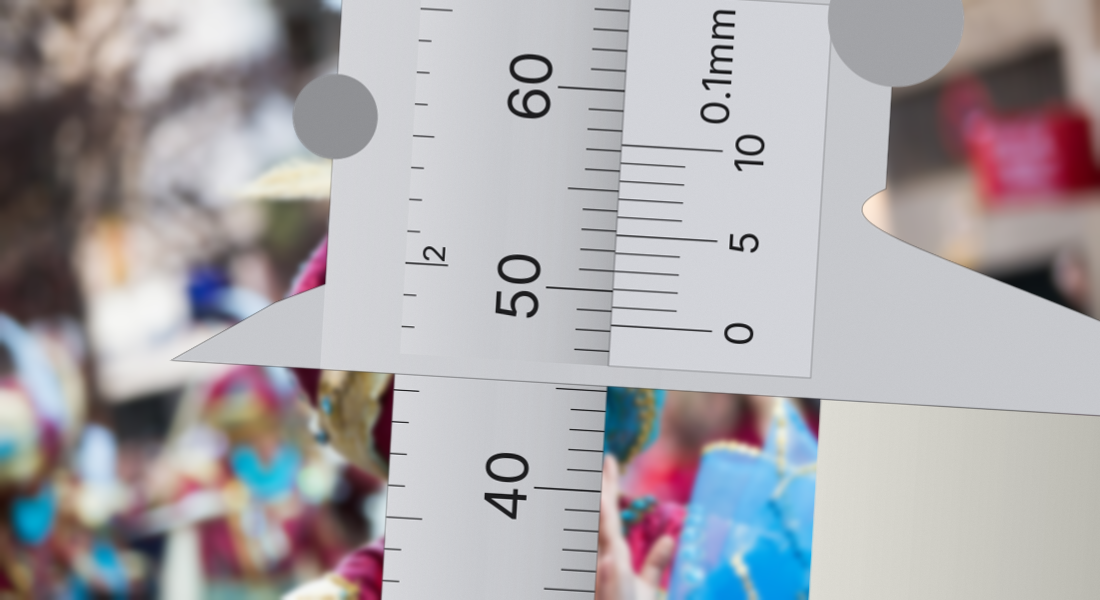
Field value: 48.3 mm
